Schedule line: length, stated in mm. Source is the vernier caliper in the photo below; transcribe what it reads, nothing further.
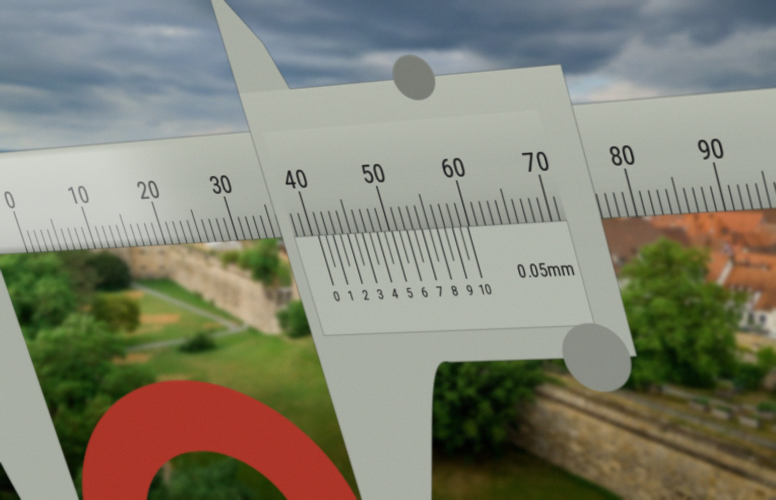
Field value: 40.8 mm
